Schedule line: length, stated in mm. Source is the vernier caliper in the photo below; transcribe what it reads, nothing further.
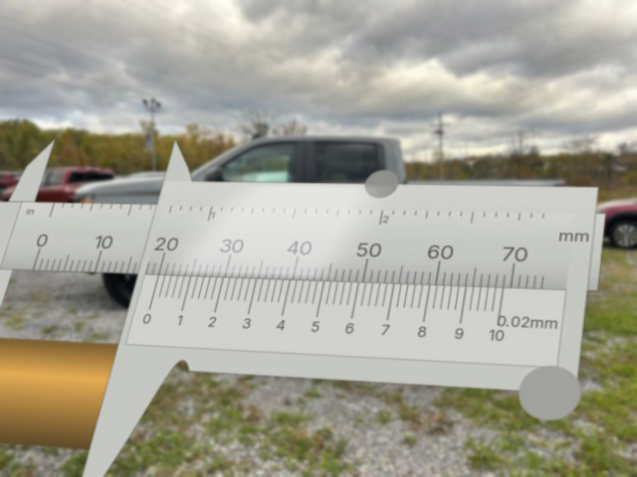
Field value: 20.0 mm
